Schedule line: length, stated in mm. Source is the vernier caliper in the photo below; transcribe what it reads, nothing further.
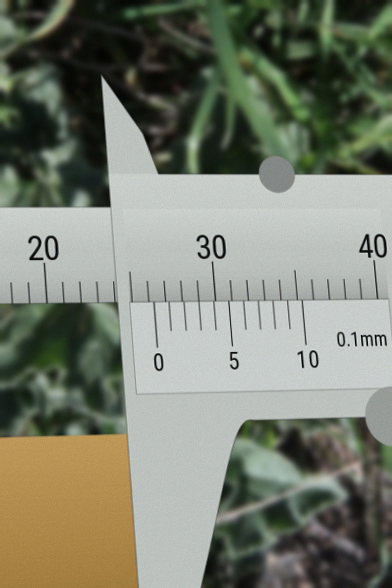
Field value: 26.3 mm
